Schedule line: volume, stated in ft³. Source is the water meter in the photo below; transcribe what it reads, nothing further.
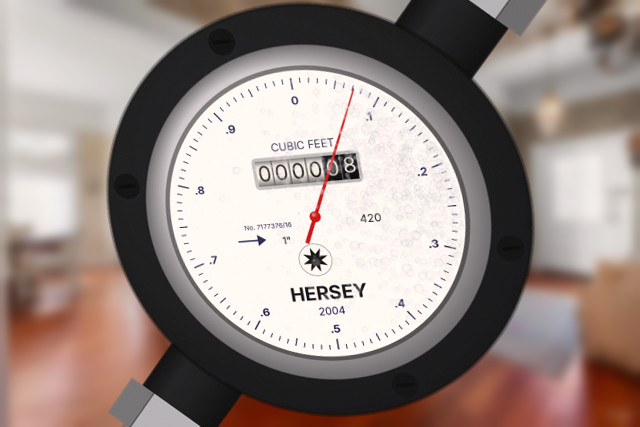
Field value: 8.07 ft³
